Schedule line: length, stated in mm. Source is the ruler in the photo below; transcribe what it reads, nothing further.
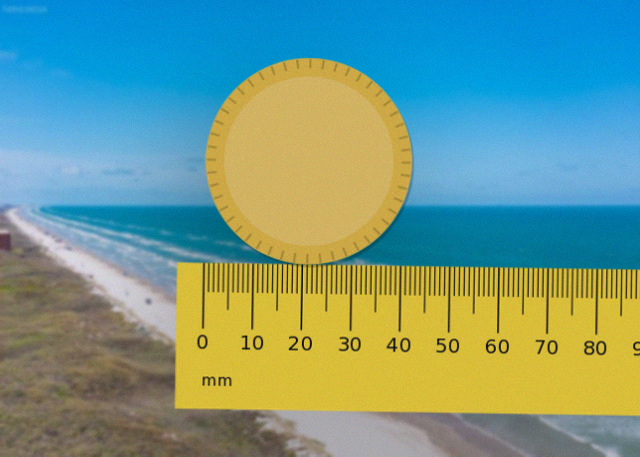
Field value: 42 mm
